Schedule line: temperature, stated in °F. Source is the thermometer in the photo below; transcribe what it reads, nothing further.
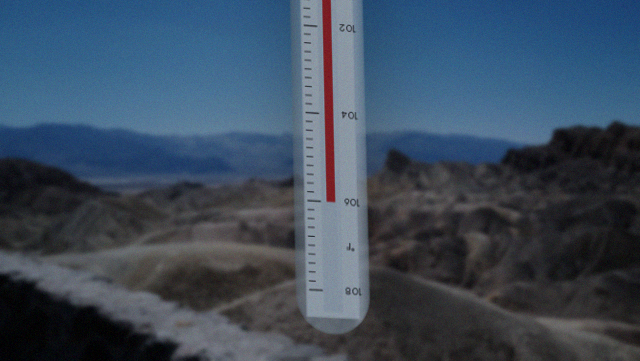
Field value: 106 °F
